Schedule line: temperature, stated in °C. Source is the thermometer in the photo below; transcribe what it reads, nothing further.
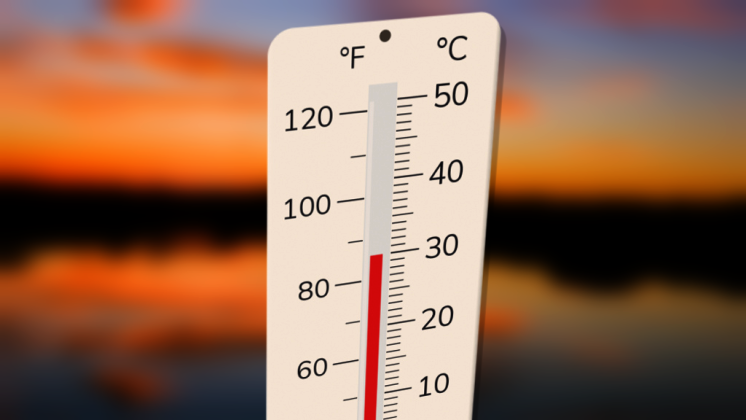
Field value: 30 °C
